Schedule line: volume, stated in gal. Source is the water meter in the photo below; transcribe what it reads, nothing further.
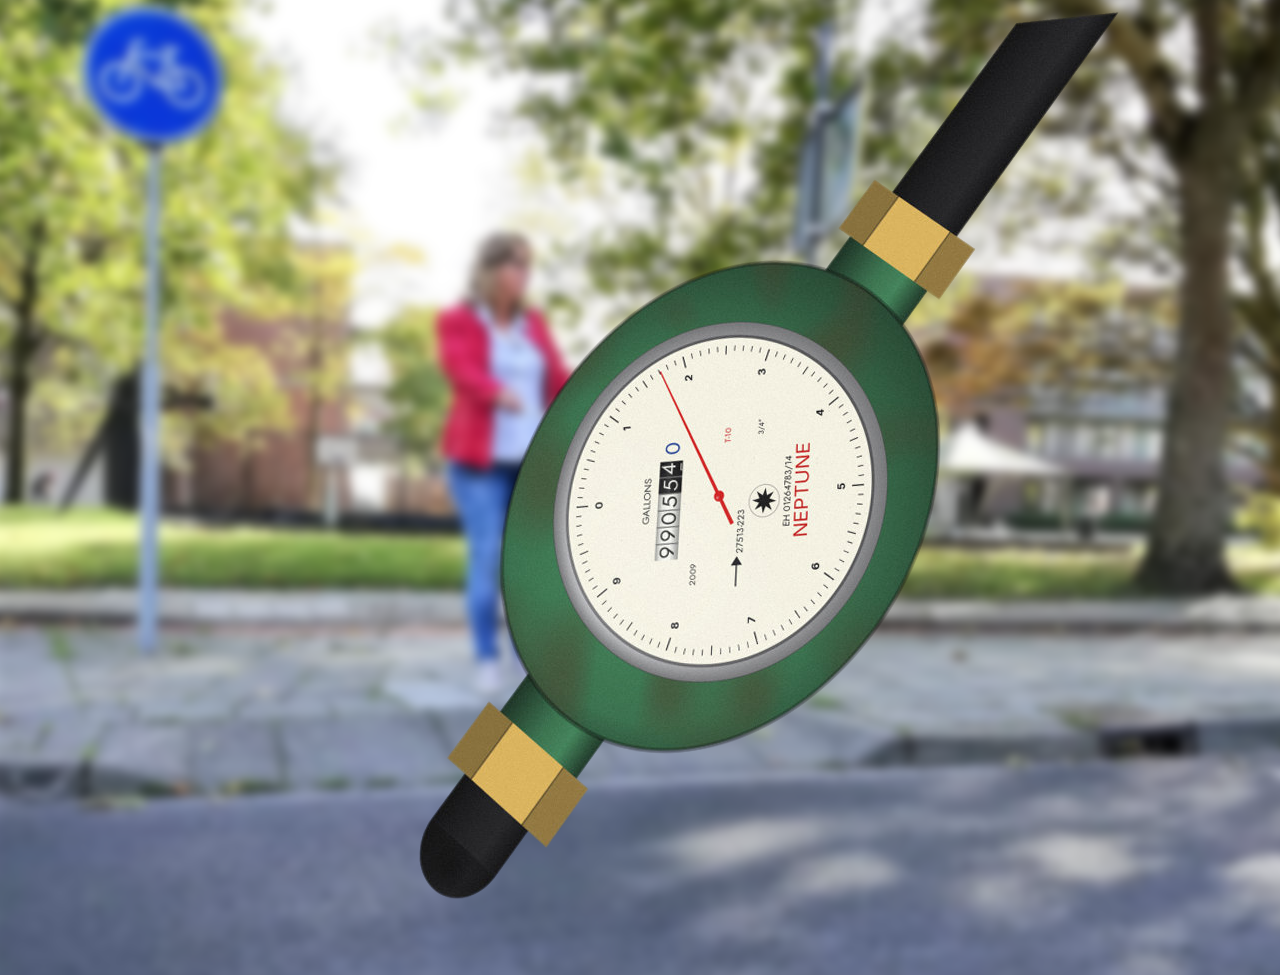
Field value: 9905541.7 gal
